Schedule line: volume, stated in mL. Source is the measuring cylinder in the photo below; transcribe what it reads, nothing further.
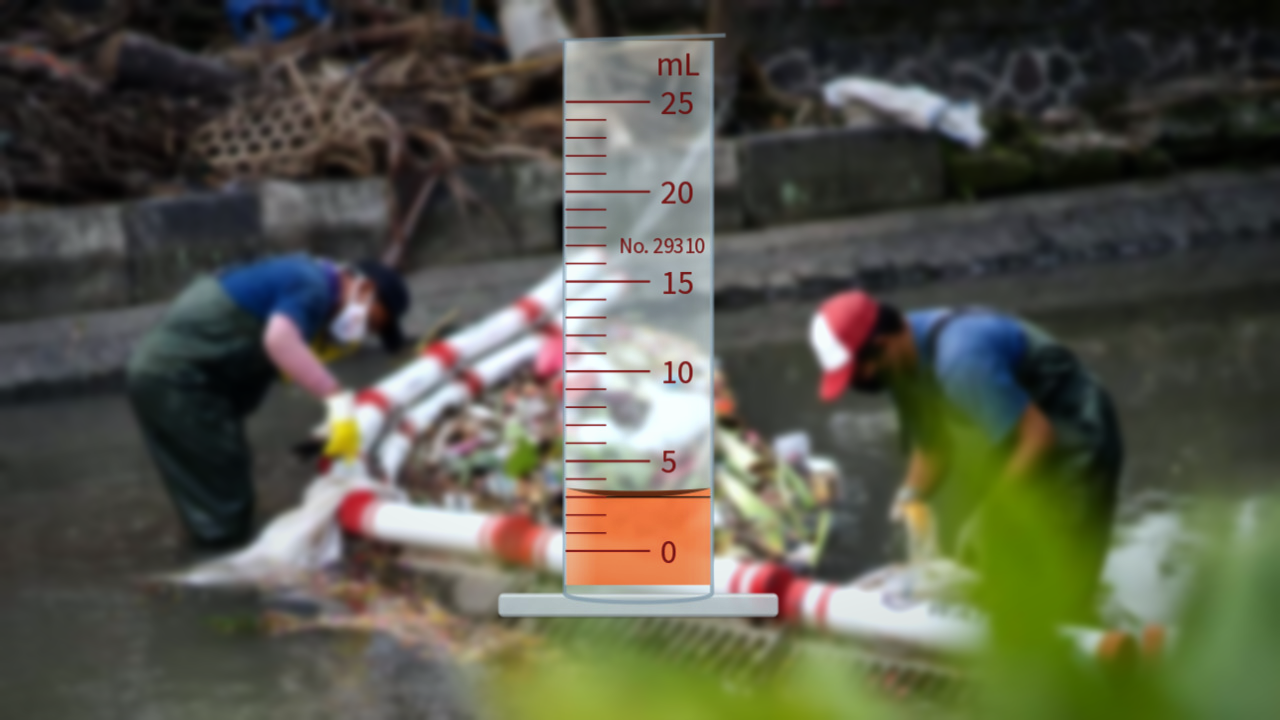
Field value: 3 mL
